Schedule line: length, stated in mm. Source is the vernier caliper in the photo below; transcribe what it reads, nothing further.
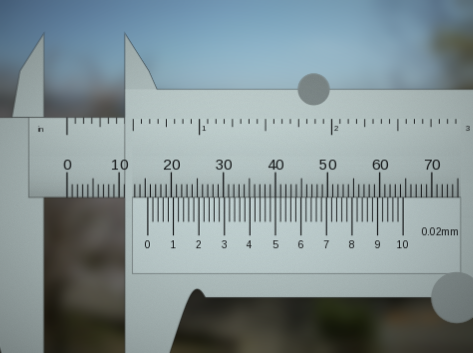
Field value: 15.5 mm
